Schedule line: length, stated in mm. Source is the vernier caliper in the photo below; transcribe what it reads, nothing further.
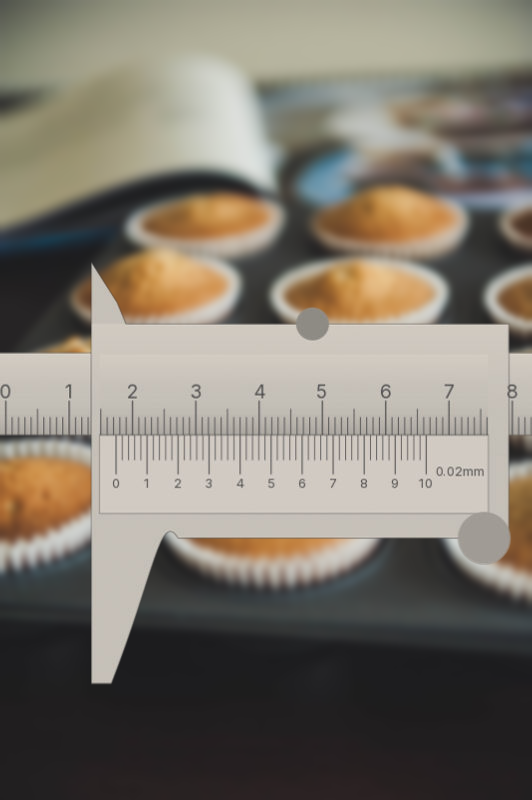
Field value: 17.4 mm
